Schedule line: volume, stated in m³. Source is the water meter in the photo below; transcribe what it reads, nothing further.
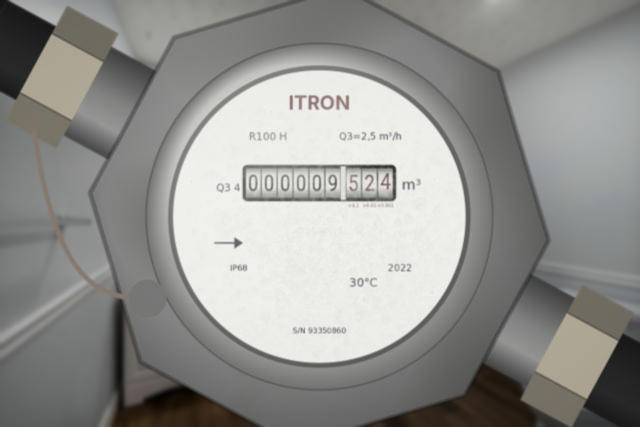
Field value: 9.524 m³
